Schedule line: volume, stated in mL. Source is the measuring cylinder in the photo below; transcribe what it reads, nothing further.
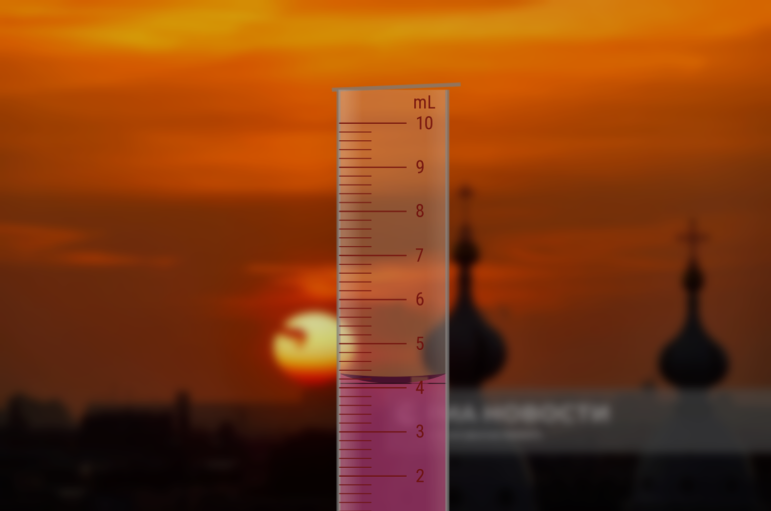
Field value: 4.1 mL
